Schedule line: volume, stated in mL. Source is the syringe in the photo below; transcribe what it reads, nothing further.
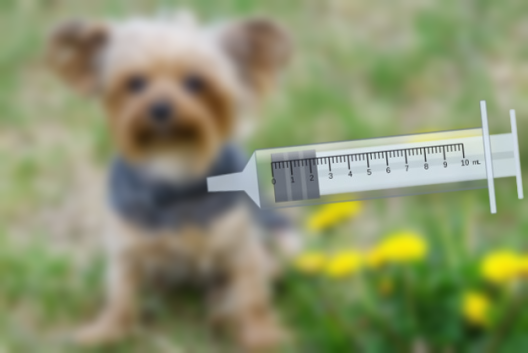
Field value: 0 mL
